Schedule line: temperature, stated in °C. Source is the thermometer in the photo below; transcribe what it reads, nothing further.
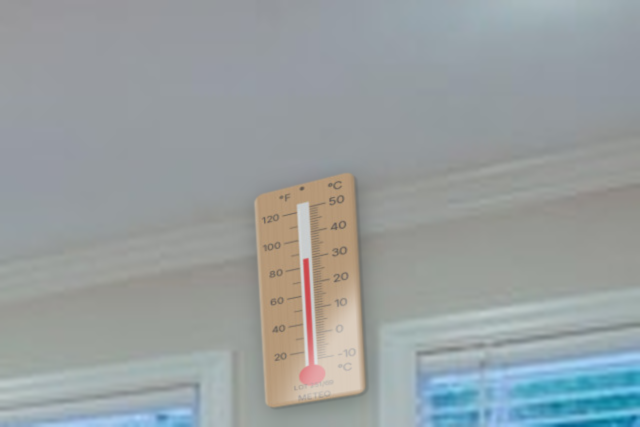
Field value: 30 °C
